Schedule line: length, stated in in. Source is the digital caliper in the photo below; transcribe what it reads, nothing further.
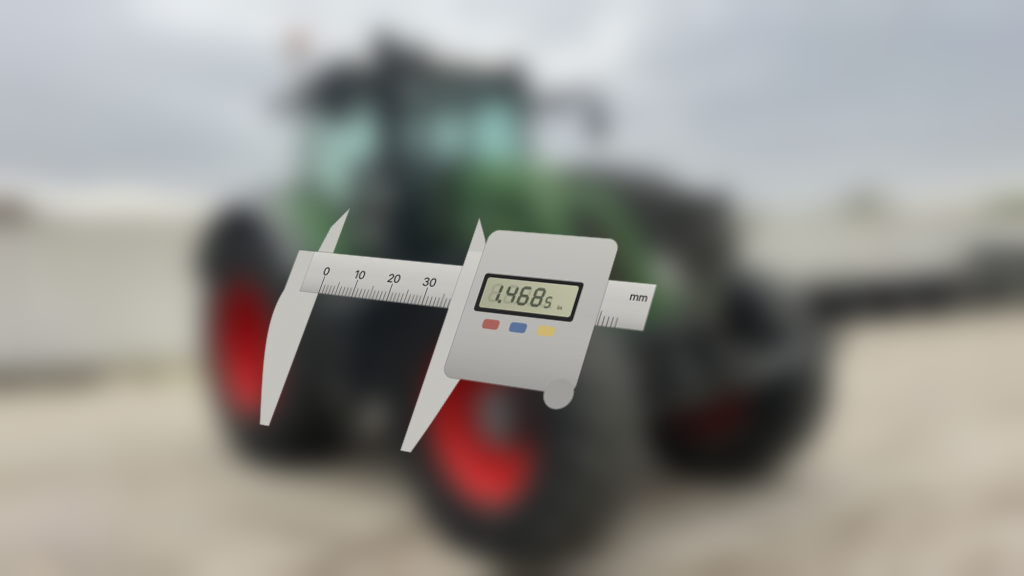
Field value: 1.4685 in
